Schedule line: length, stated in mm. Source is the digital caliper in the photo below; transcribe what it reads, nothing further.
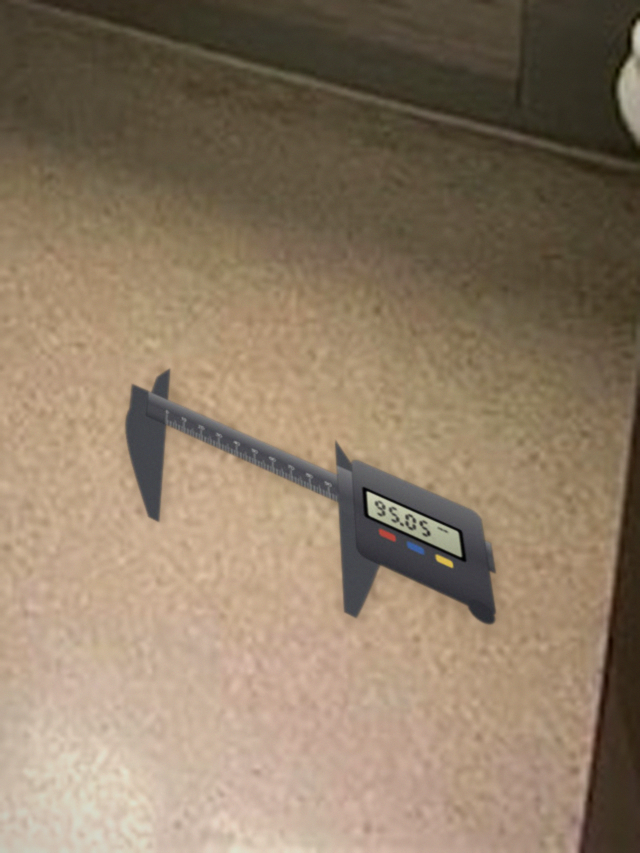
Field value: 95.05 mm
